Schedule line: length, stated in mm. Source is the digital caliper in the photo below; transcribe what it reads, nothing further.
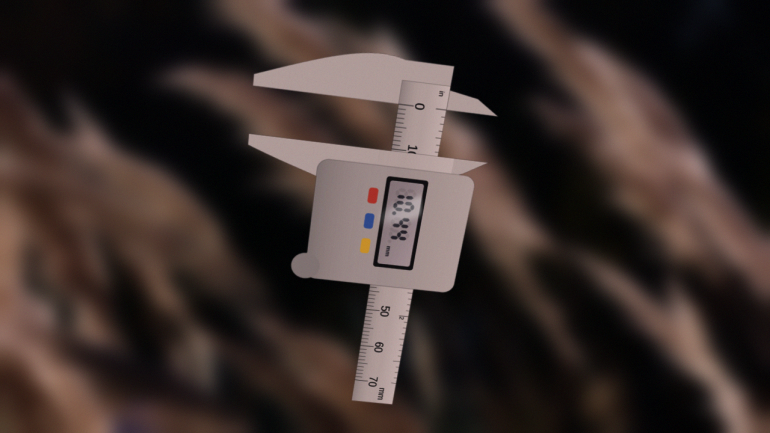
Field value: 10.44 mm
